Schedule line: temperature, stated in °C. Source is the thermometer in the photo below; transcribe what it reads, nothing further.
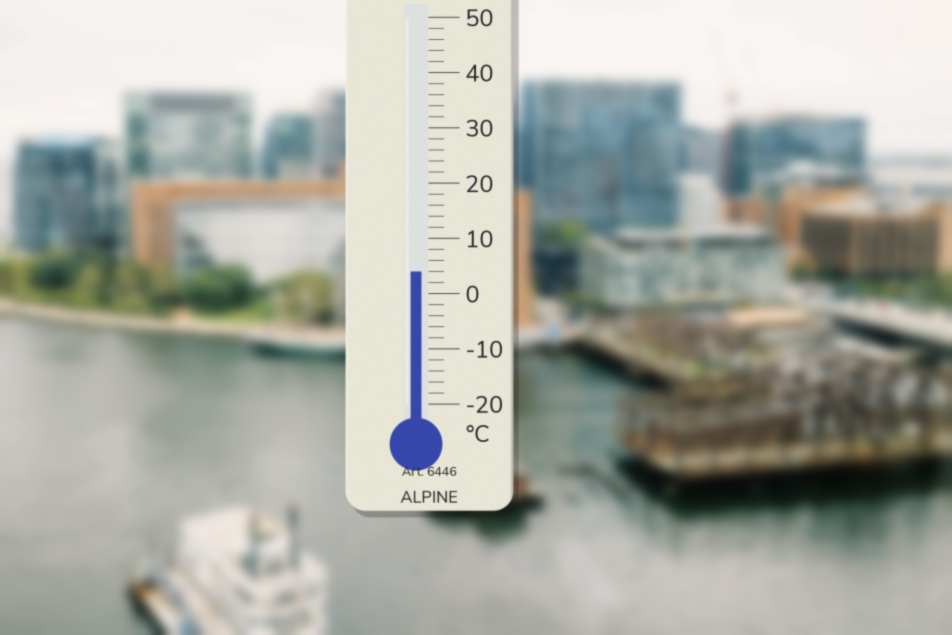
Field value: 4 °C
